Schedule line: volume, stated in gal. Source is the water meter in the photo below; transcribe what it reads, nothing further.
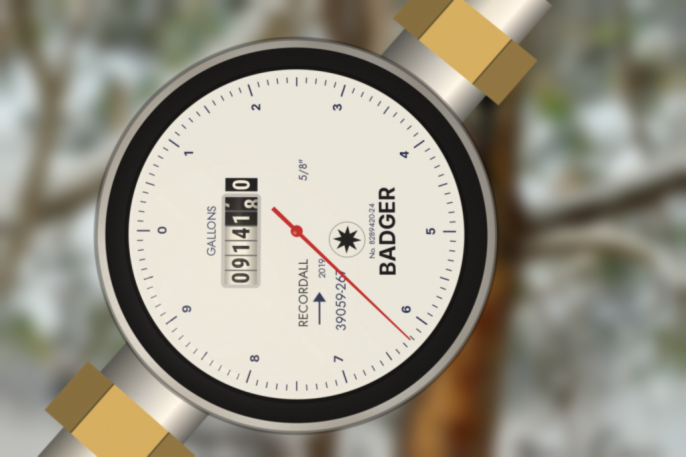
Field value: 914176.2 gal
